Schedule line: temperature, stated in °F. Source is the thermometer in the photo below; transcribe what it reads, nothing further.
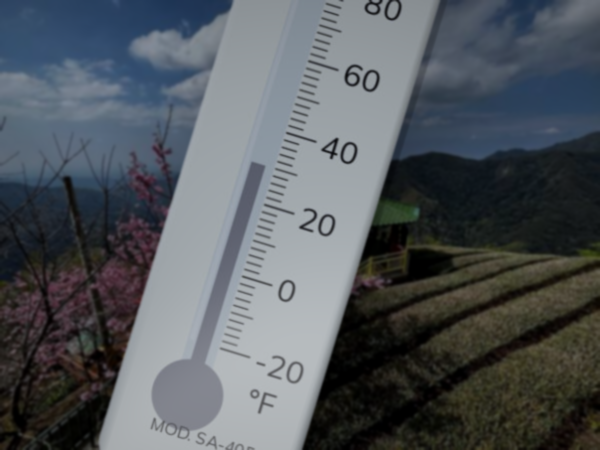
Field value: 30 °F
